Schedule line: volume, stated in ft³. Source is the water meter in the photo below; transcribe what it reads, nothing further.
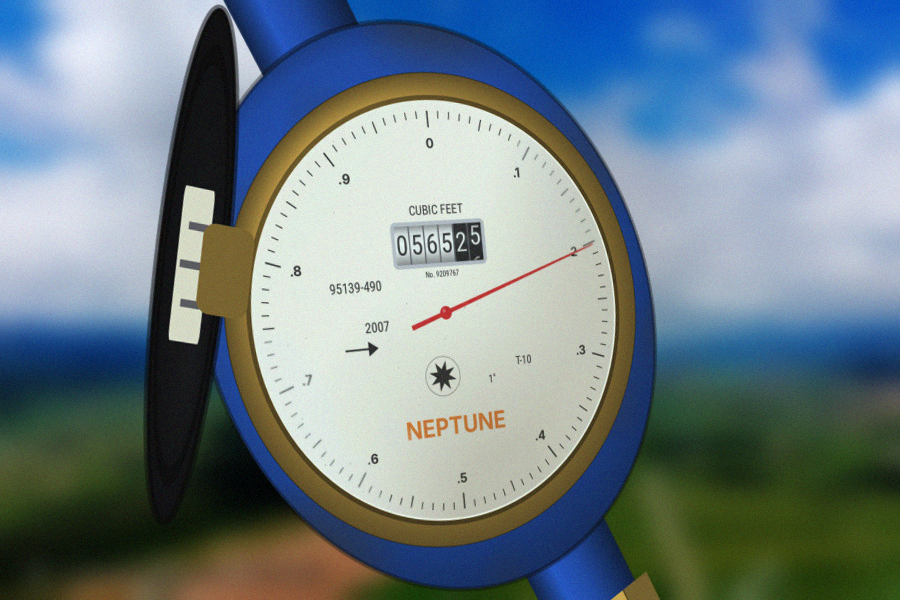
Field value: 56525.20 ft³
